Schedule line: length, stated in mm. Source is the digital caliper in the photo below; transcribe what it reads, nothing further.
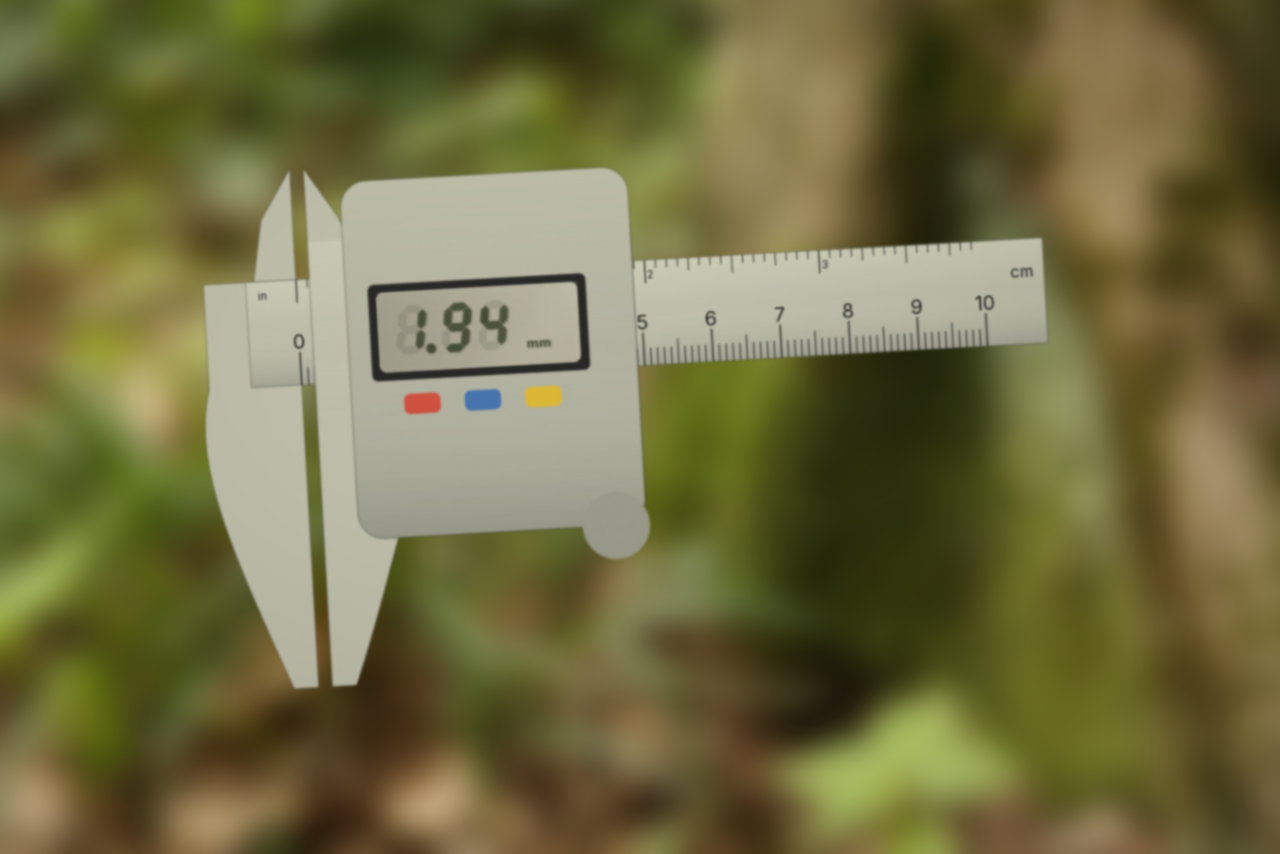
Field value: 1.94 mm
